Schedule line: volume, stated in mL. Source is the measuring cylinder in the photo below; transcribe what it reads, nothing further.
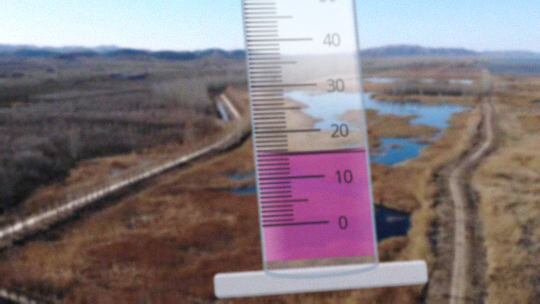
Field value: 15 mL
